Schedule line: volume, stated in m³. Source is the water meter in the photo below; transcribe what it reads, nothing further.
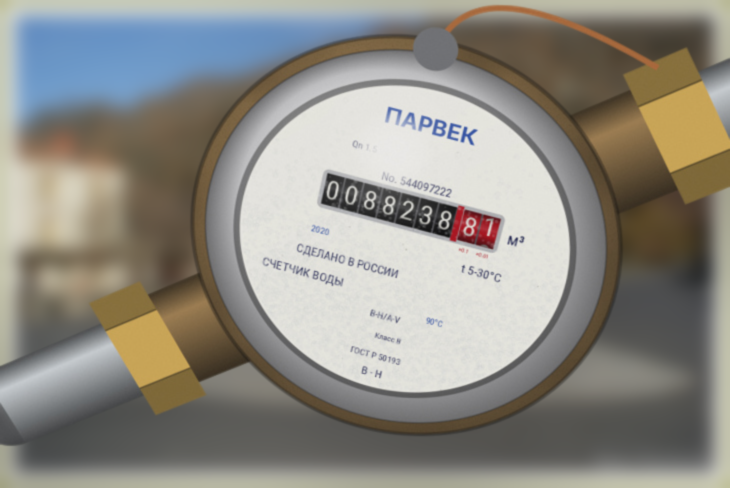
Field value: 88238.81 m³
